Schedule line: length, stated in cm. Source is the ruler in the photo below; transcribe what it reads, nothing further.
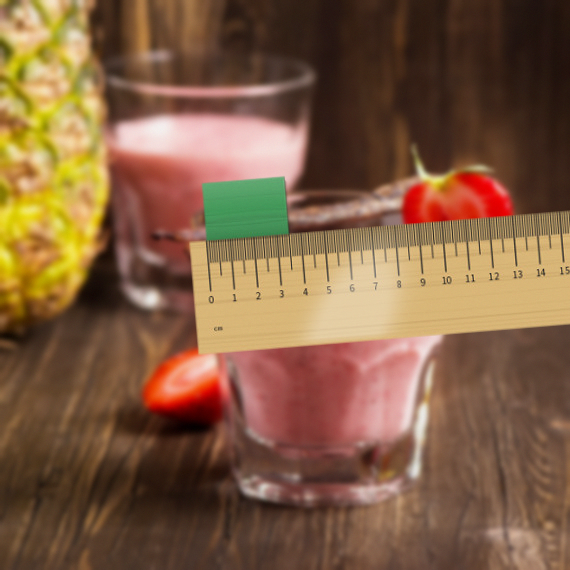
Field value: 3.5 cm
